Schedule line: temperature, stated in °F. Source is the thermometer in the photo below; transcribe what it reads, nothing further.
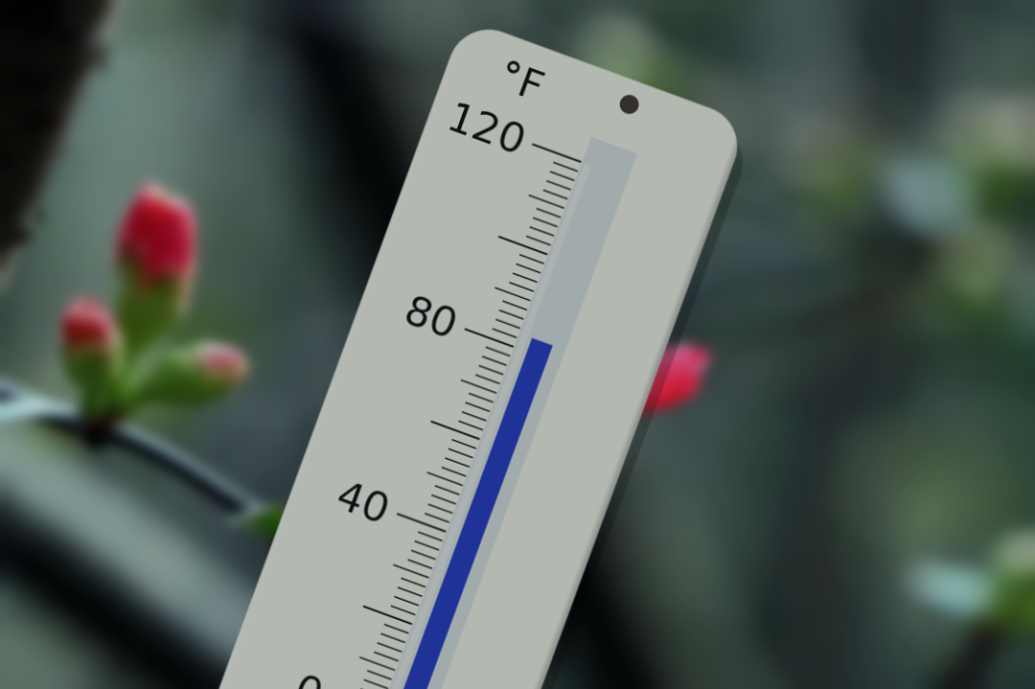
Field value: 83 °F
